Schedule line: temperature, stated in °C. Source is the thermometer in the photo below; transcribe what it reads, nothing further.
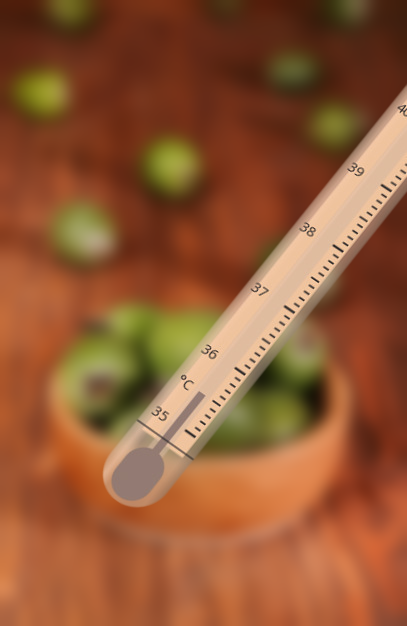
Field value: 35.5 °C
